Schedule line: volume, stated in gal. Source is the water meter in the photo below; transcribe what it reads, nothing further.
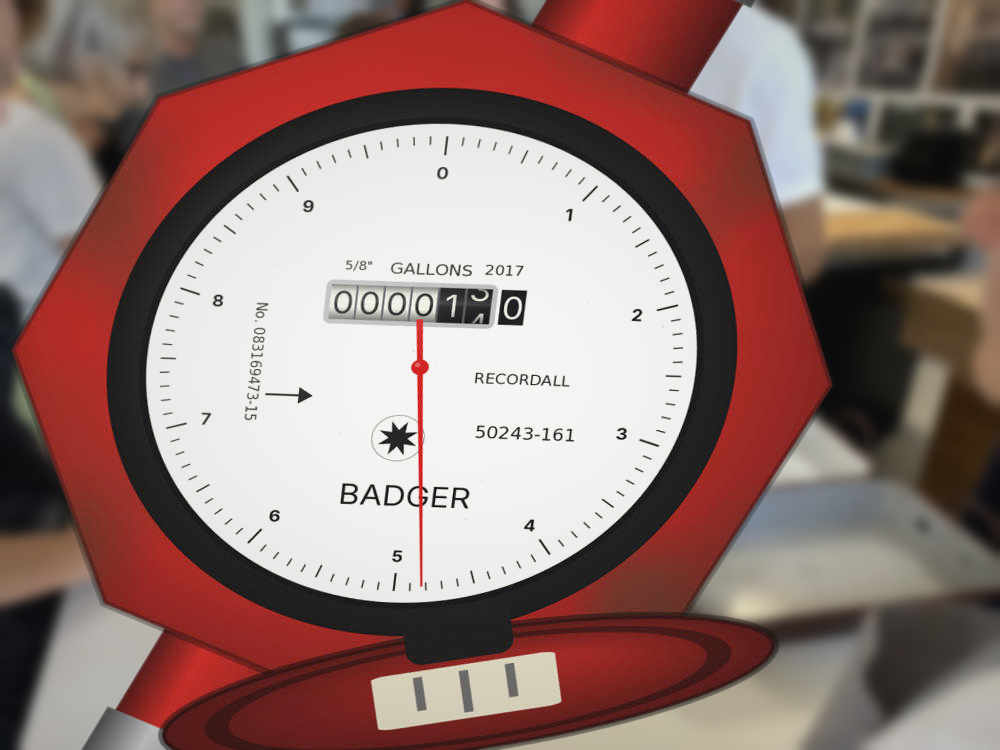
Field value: 134.8 gal
